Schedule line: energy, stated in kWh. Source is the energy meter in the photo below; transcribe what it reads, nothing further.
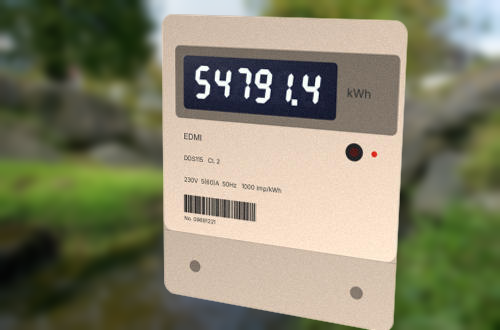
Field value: 54791.4 kWh
